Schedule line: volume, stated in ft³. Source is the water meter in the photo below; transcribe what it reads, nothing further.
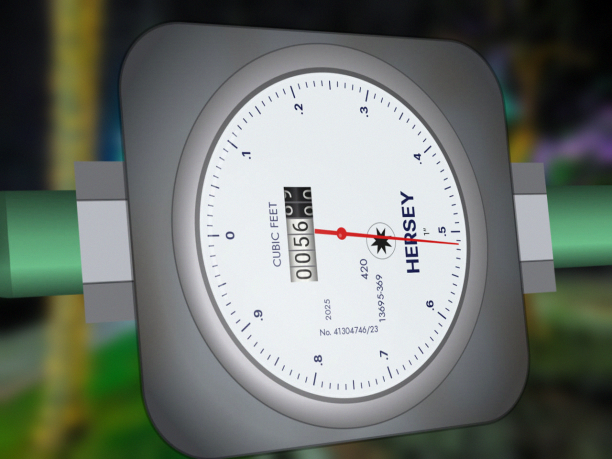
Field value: 5689.51 ft³
